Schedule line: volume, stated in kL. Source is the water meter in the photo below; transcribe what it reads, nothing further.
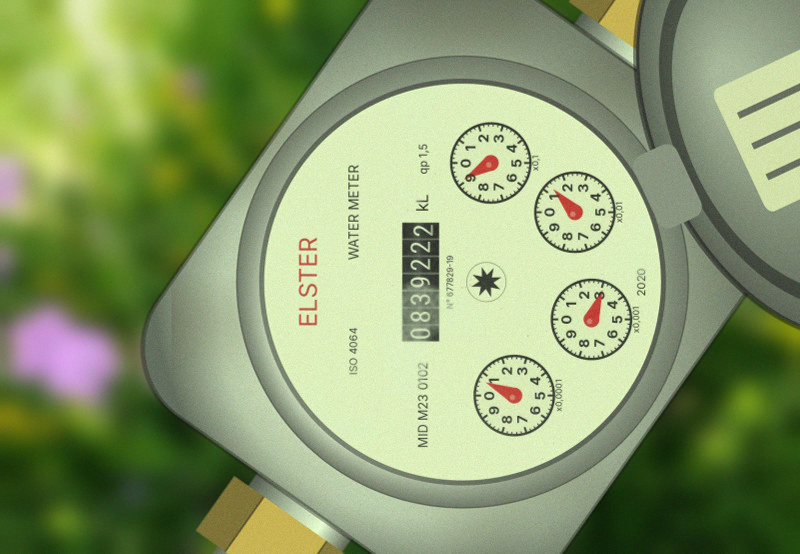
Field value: 839221.9130 kL
